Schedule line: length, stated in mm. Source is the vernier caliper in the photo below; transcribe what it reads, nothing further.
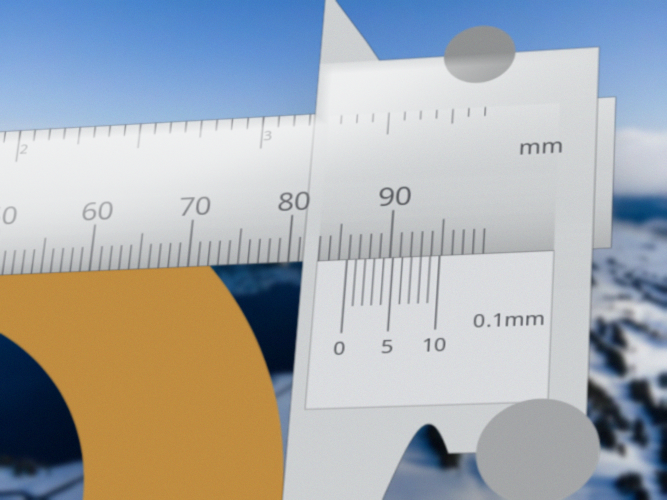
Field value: 85.8 mm
